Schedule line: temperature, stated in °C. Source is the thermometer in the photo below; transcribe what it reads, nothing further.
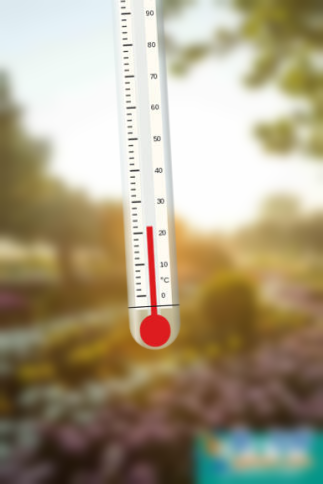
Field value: 22 °C
